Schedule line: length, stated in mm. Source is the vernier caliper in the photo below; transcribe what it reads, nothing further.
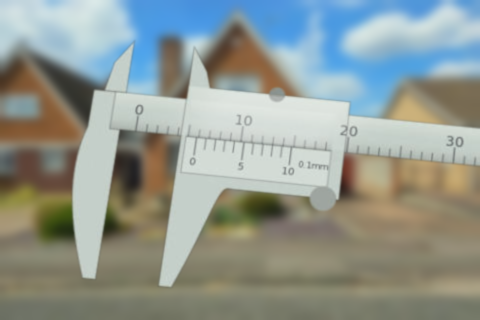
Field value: 5.8 mm
